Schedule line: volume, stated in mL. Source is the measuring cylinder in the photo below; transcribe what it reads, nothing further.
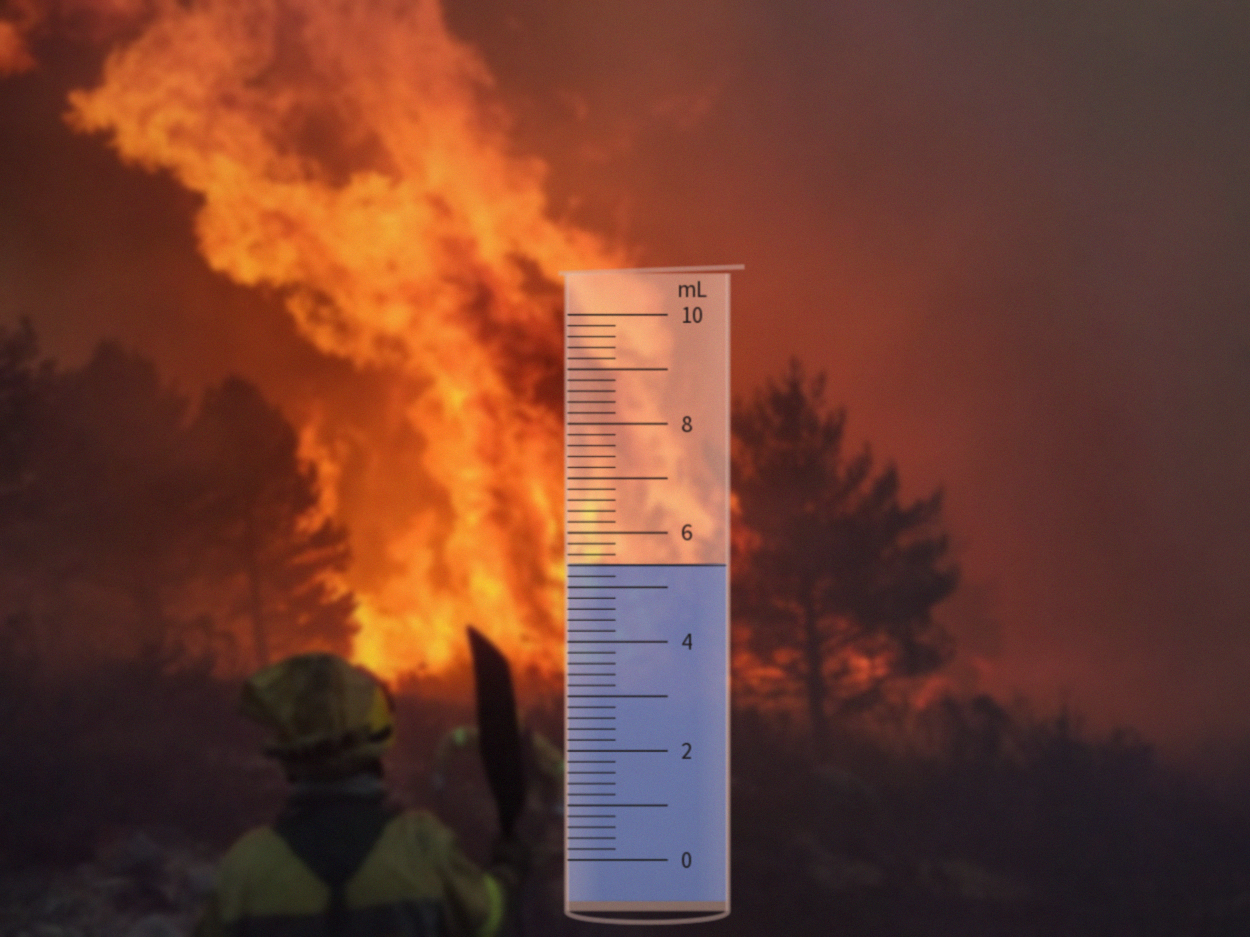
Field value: 5.4 mL
